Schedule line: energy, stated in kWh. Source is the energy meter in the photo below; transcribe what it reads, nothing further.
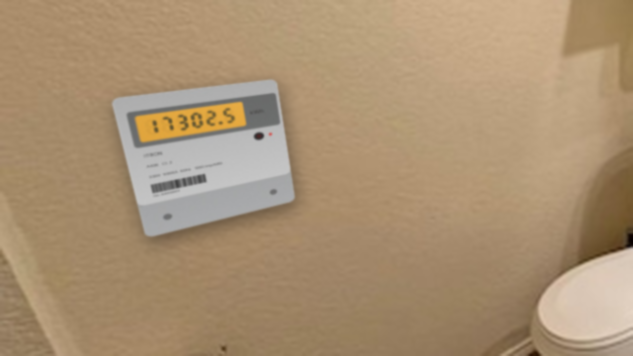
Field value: 17302.5 kWh
